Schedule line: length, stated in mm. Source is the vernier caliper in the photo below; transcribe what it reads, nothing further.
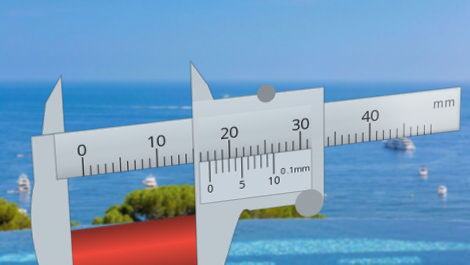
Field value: 17.2 mm
